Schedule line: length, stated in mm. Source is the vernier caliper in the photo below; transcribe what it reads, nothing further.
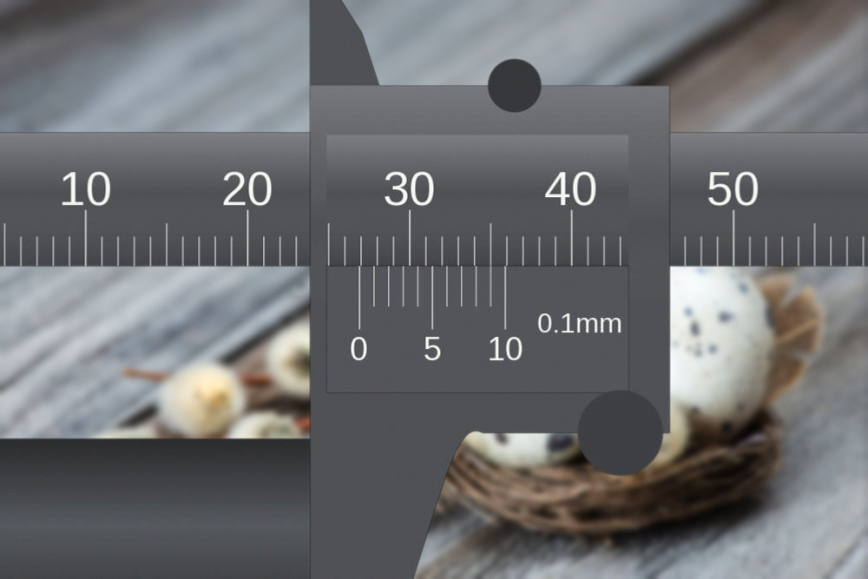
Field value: 26.9 mm
